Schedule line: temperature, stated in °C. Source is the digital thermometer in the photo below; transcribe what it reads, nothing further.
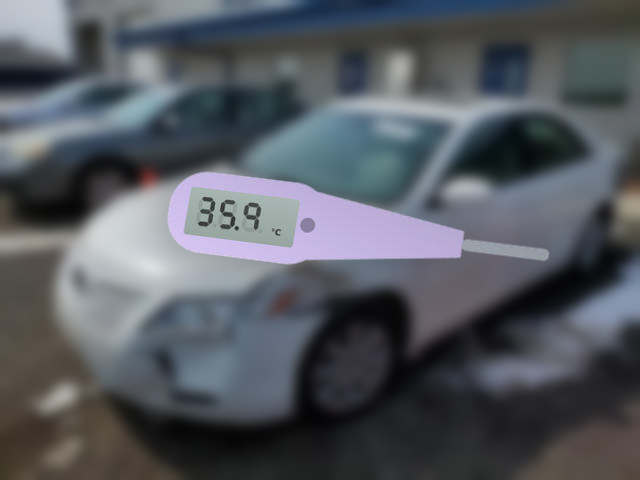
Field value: 35.9 °C
